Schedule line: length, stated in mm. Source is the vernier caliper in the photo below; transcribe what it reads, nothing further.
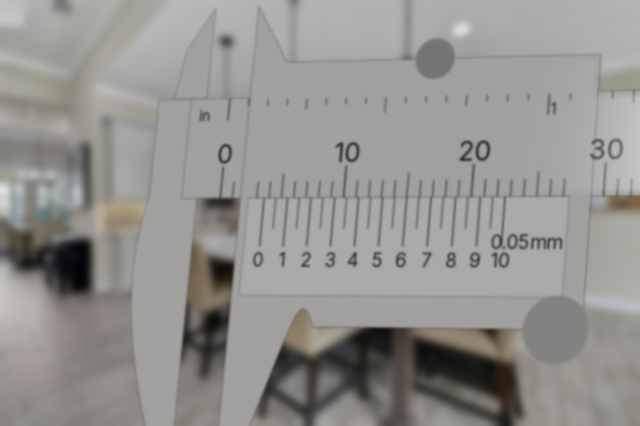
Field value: 3.6 mm
